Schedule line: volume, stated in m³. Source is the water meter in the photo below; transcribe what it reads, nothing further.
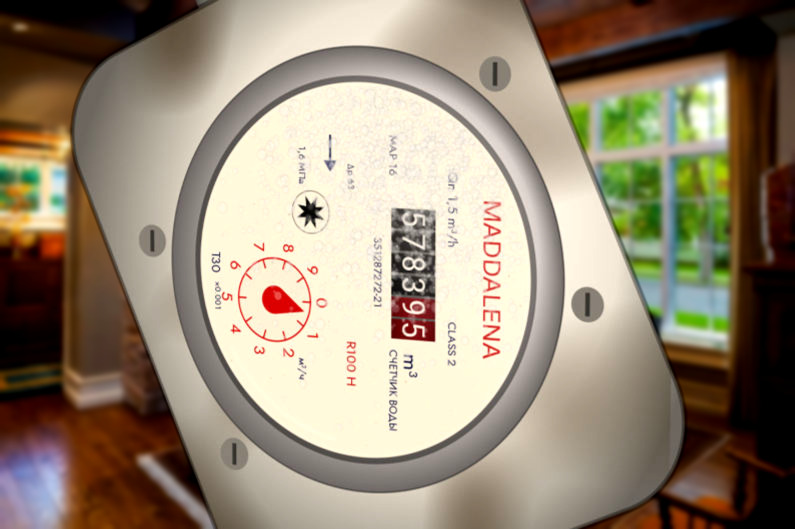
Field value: 5783.950 m³
